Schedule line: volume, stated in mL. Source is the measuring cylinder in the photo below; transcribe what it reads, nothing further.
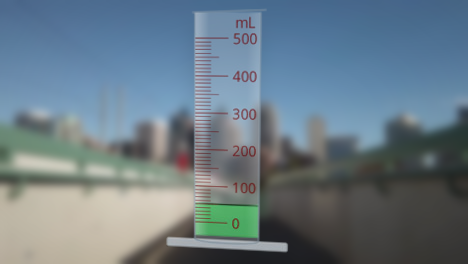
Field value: 50 mL
